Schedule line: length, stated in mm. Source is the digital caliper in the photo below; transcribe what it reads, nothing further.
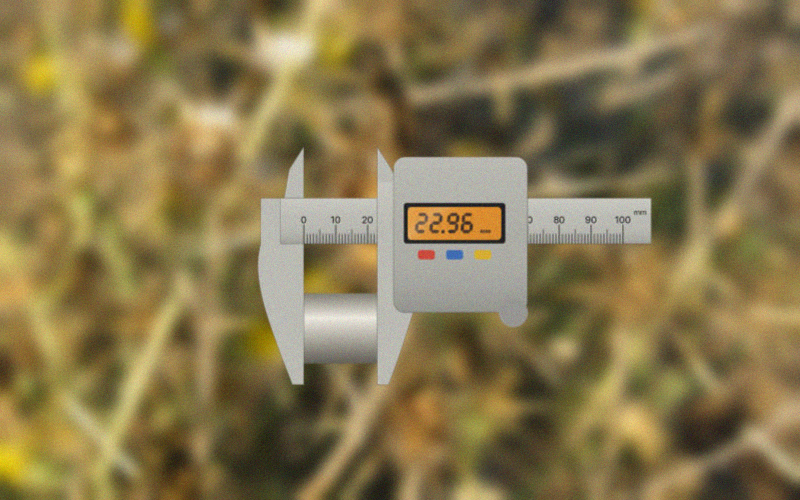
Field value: 22.96 mm
